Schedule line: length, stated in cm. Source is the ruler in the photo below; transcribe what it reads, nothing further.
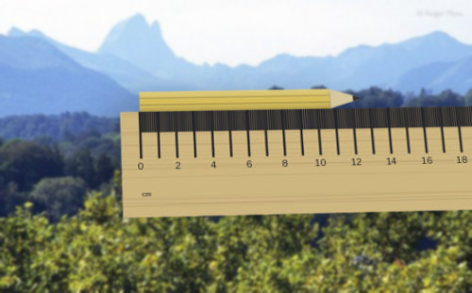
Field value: 12.5 cm
